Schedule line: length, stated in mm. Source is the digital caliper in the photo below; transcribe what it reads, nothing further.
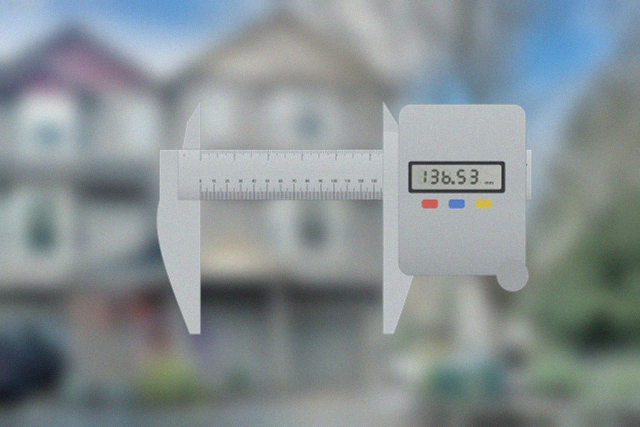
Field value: 136.53 mm
